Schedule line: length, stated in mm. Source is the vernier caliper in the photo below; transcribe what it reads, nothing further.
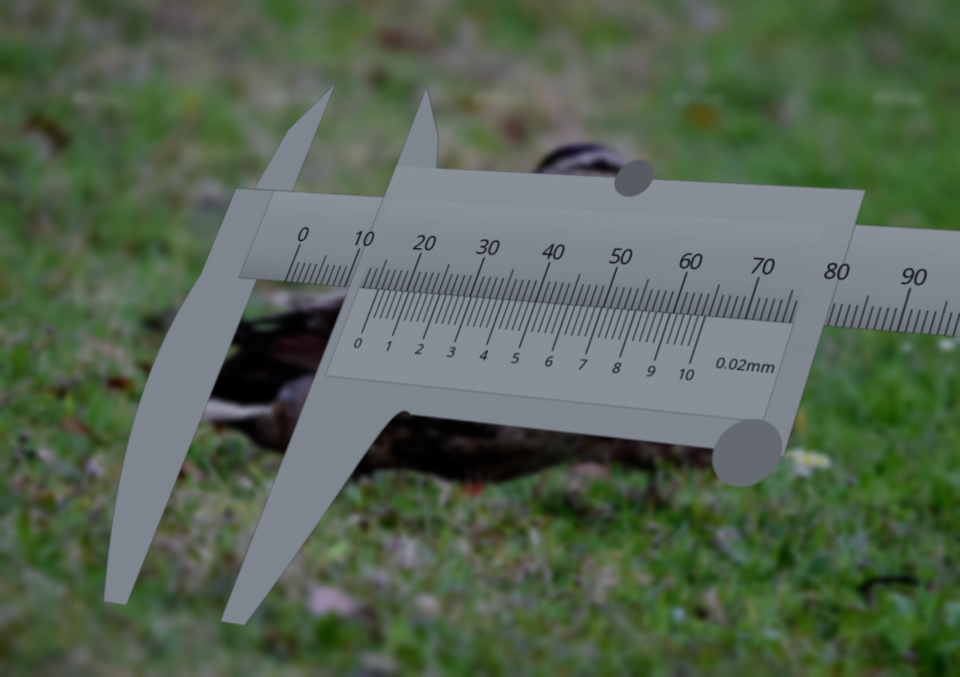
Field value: 15.5 mm
